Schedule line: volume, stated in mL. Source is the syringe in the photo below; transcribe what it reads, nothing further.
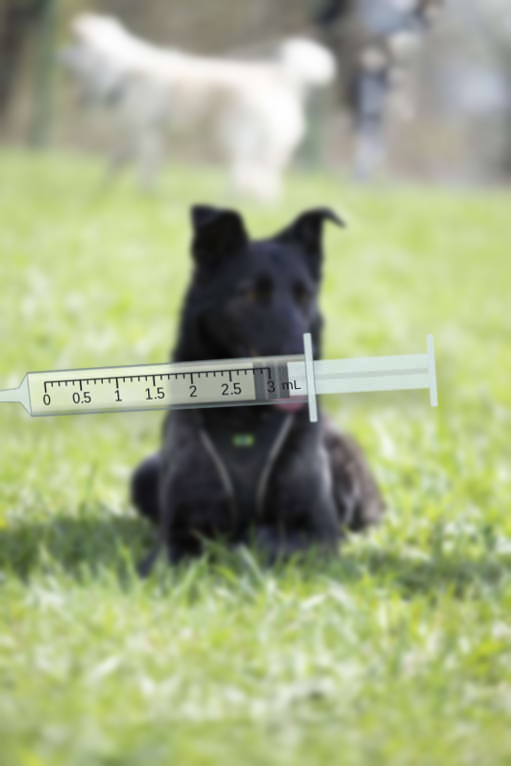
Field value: 2.8 mL
